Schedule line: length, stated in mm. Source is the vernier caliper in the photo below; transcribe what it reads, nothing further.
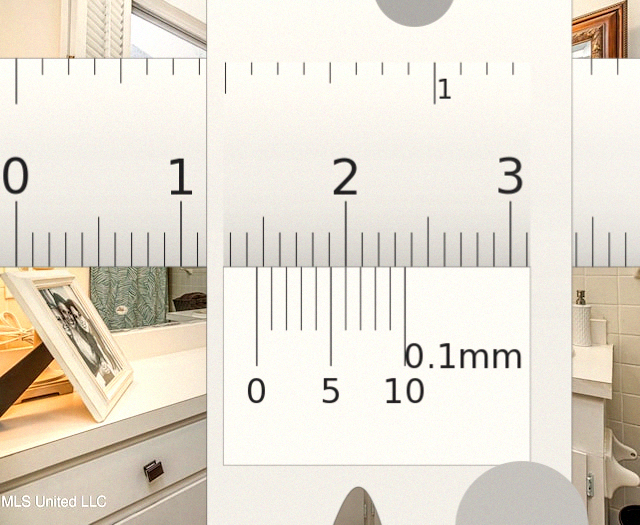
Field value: 14.6 mm
